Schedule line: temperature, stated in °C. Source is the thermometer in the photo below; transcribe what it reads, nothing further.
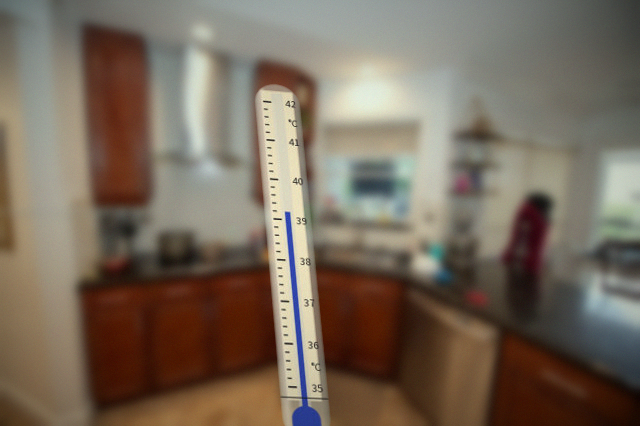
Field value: 39.2 °C
